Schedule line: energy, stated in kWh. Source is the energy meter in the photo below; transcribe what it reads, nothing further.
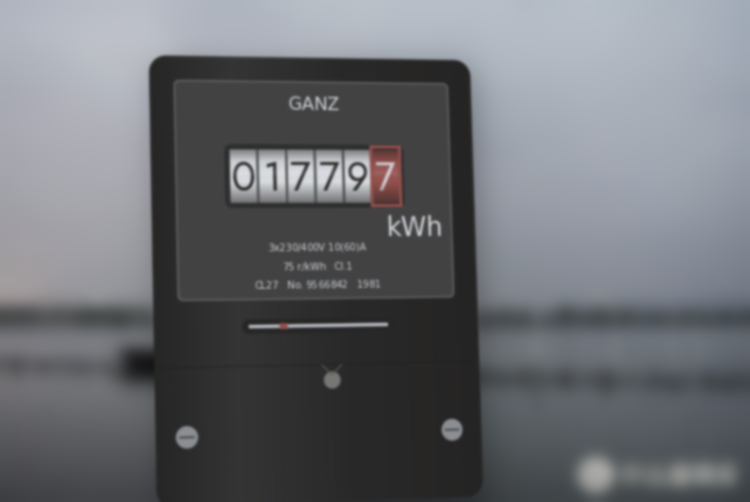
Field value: 1779.7 kWh
